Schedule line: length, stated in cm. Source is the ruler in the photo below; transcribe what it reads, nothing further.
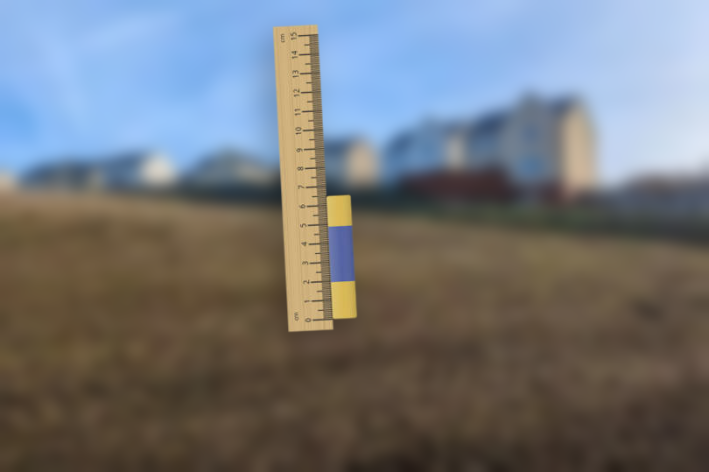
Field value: 6.5 cm
